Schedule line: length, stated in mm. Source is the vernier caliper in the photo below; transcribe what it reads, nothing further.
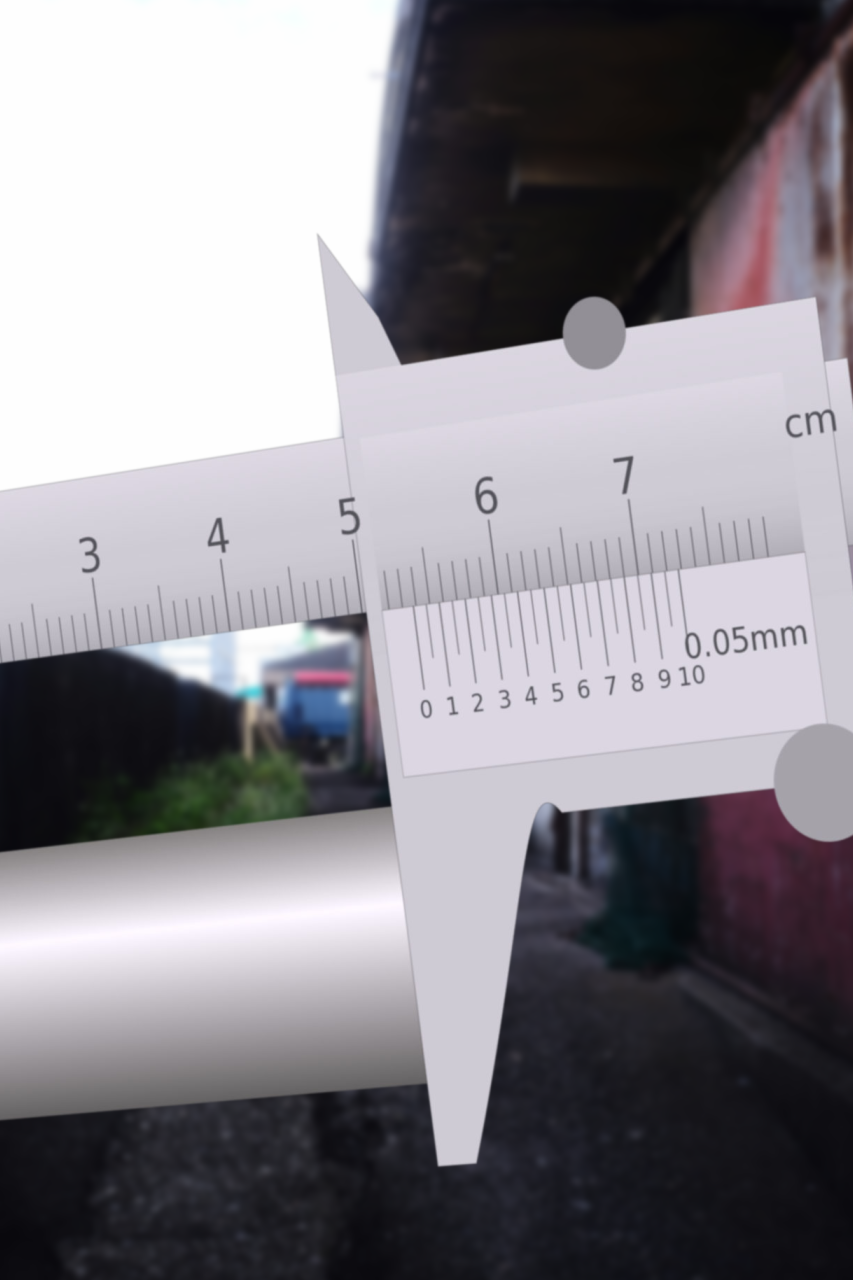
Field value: 53.8 mm
